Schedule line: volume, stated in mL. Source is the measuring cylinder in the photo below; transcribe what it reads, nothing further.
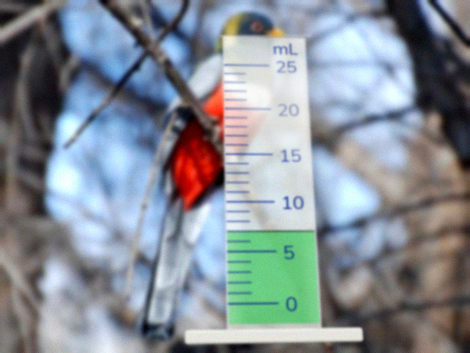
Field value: 7 mL
